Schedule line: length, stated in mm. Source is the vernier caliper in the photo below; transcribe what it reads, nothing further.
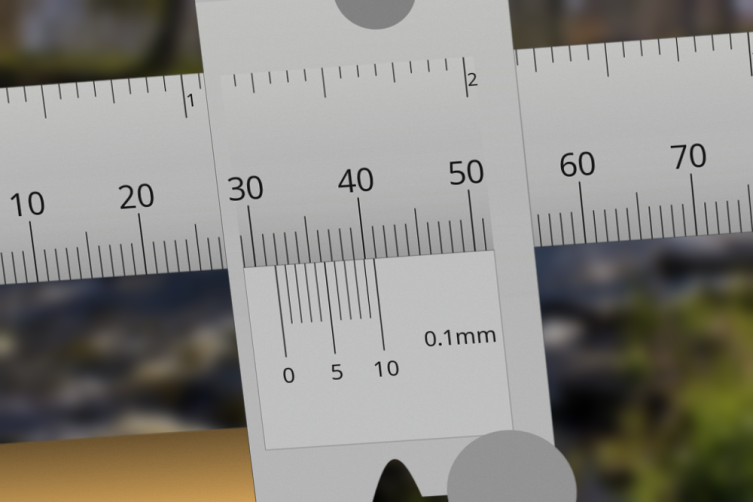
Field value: 31.8 mm
